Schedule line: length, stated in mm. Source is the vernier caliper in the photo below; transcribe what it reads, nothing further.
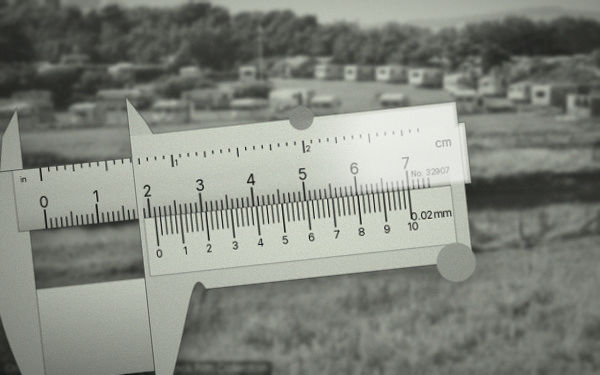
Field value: 21.0 mm
